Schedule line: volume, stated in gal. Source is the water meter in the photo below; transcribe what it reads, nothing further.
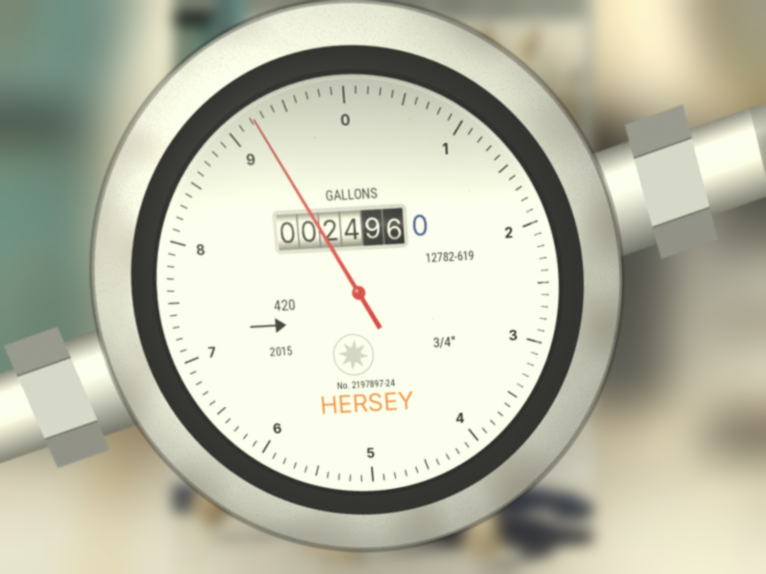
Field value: 24959.2 gal
